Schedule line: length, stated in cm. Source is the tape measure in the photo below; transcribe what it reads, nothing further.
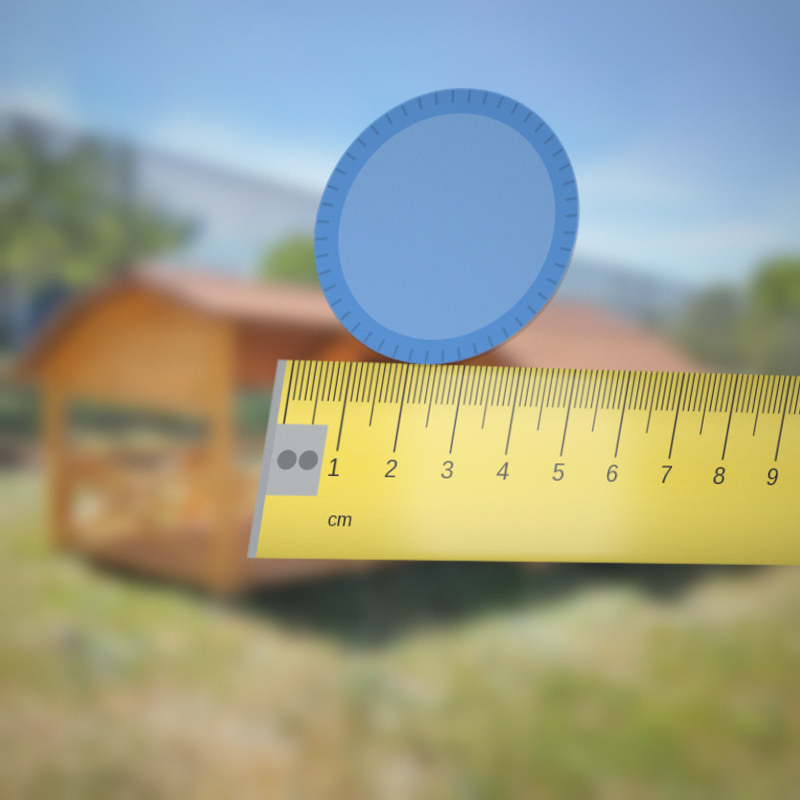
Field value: 4.6 cm
